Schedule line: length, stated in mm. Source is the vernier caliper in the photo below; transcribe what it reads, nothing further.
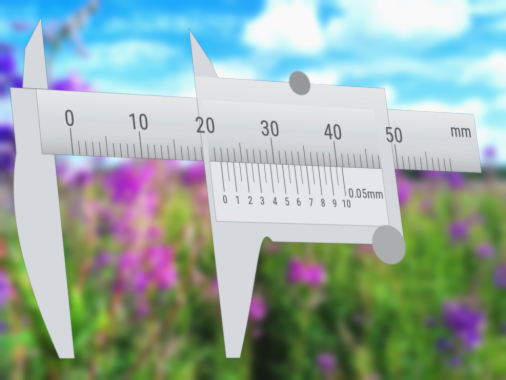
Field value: 21.8 mm
